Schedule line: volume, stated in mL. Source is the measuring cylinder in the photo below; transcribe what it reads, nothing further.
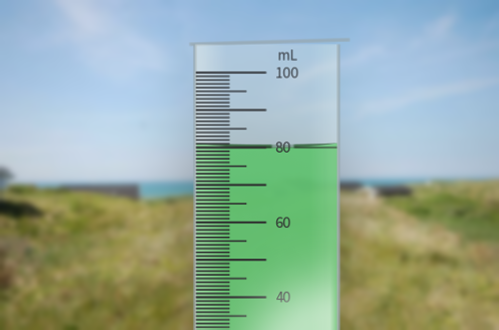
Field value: 80 mL
